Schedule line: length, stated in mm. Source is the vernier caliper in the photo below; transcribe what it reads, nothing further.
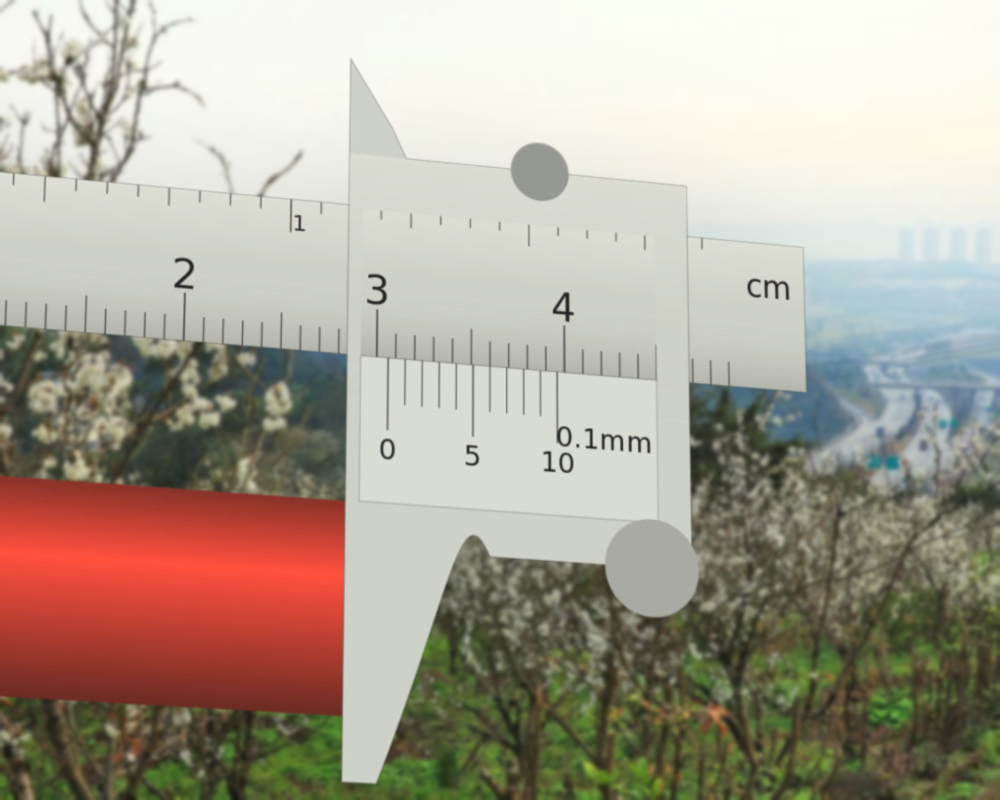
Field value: 30.6 mm
